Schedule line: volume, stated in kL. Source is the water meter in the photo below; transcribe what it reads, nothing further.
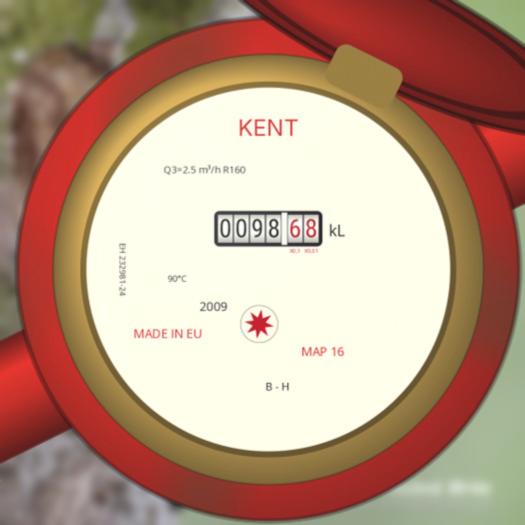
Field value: 98.68 kL
